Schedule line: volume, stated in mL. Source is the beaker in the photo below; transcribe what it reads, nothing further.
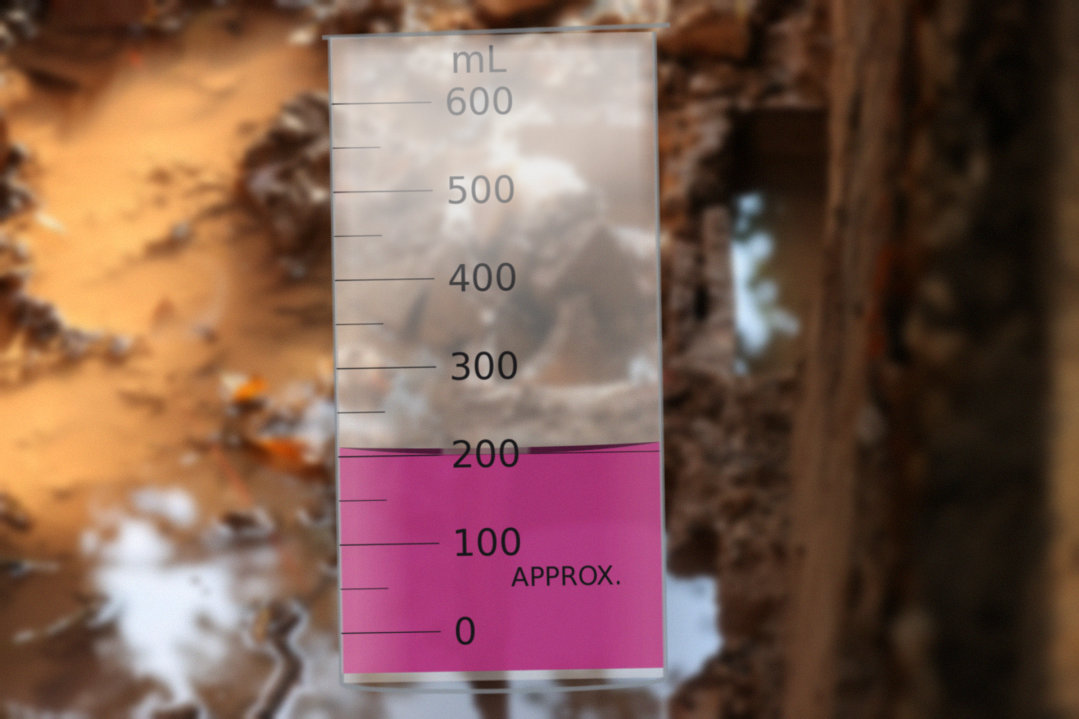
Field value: 200 mL
